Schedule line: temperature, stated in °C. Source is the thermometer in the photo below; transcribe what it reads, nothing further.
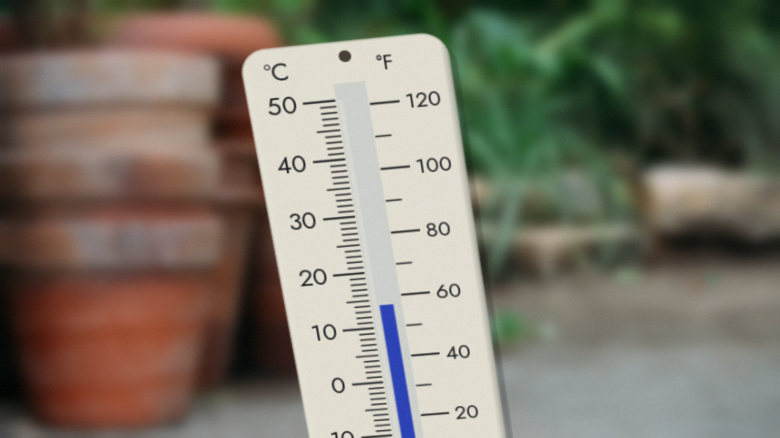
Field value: 14 °C
